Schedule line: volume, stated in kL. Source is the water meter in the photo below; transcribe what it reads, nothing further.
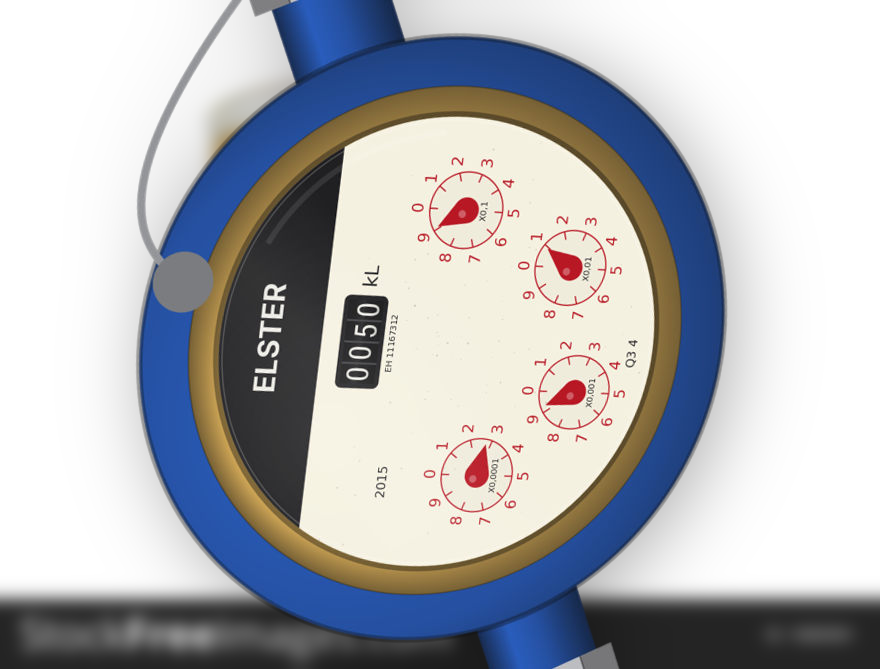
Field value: 49.9092 kL
